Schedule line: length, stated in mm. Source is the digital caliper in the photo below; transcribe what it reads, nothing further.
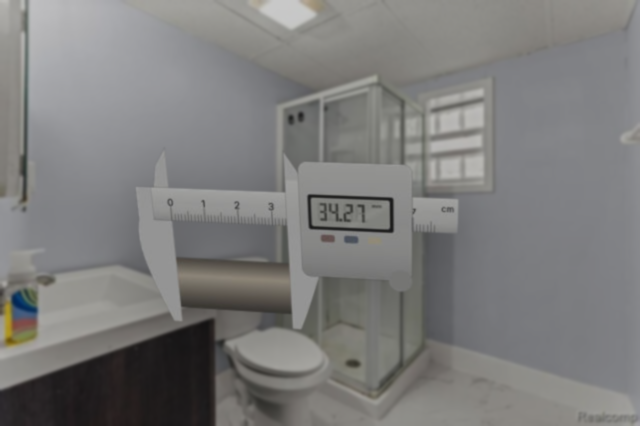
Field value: 34.27 mm
